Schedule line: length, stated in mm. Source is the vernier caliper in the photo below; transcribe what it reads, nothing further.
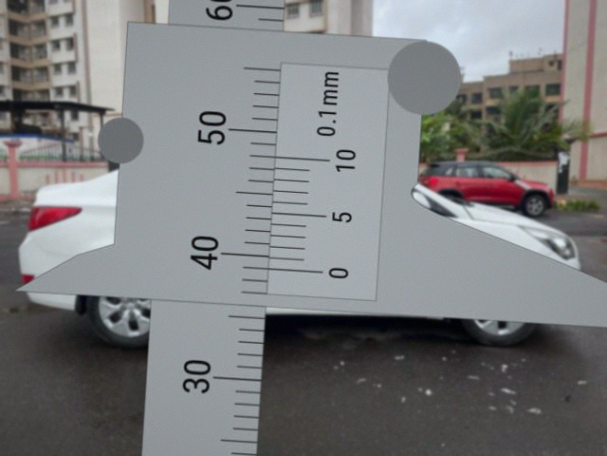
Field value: 39.0 mm
